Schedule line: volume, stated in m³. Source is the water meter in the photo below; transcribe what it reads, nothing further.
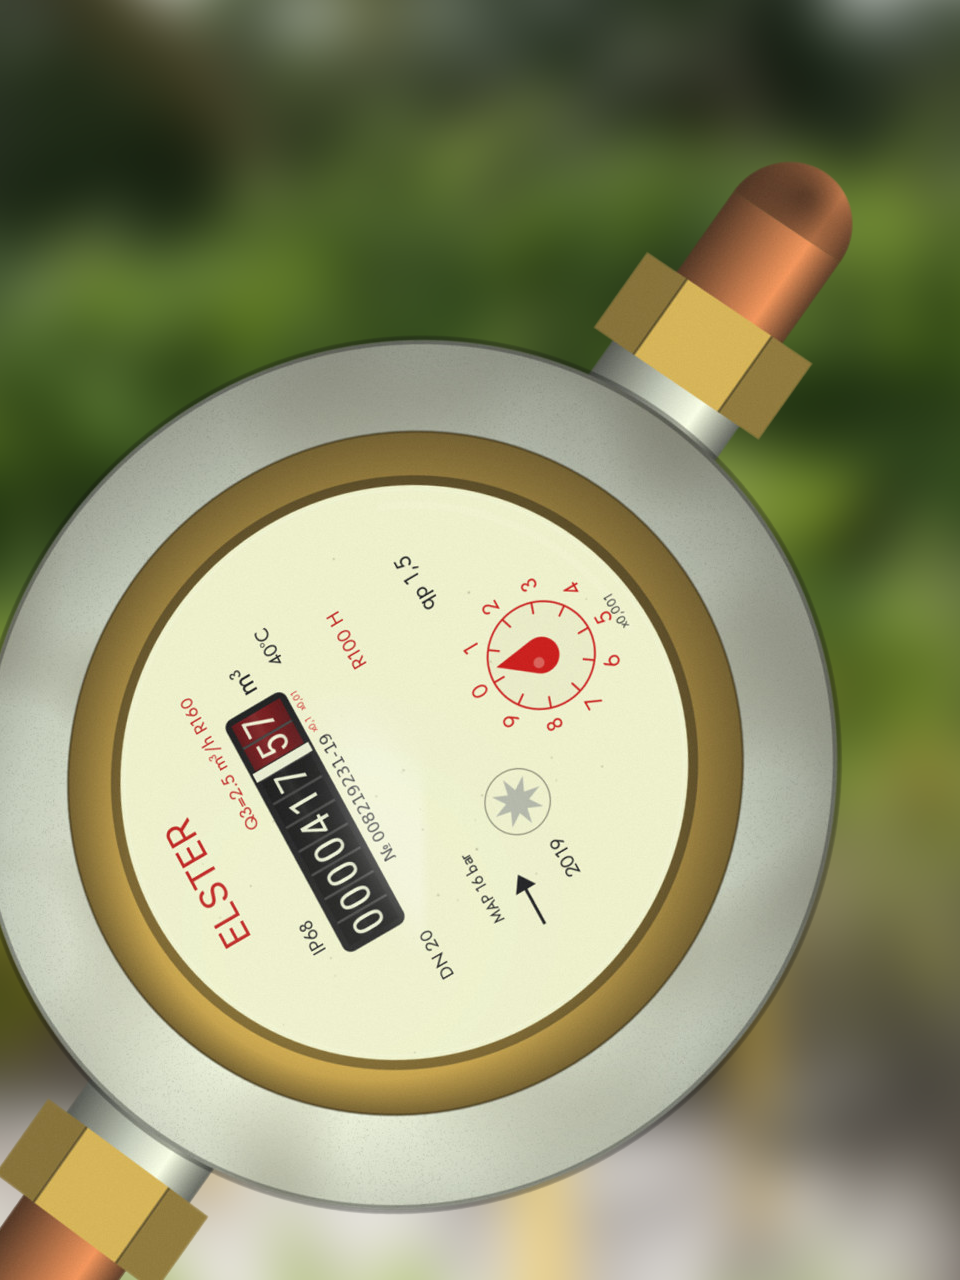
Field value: 417.570 m³
